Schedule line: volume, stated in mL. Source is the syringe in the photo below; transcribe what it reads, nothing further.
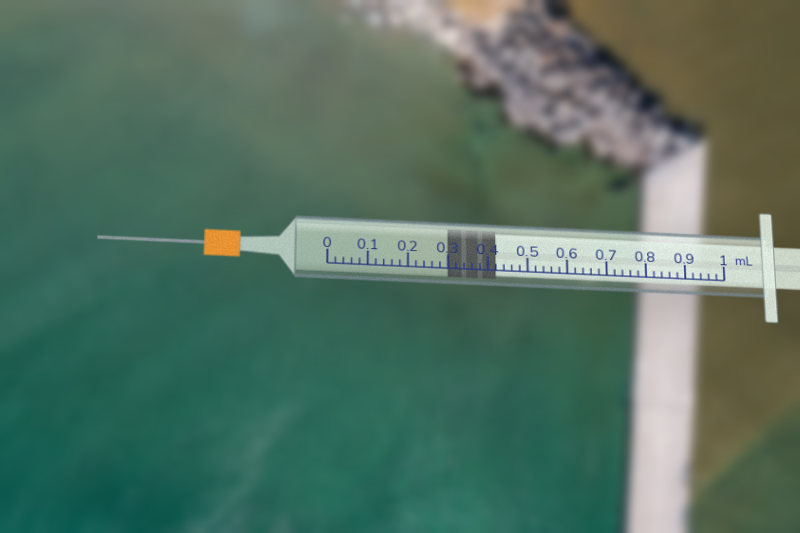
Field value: 0.3 mL
